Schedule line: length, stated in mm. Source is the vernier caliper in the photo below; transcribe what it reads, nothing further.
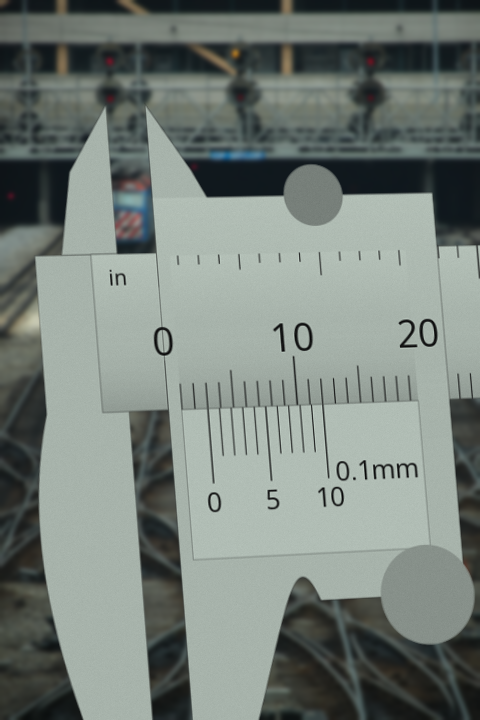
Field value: 3.0 mm
